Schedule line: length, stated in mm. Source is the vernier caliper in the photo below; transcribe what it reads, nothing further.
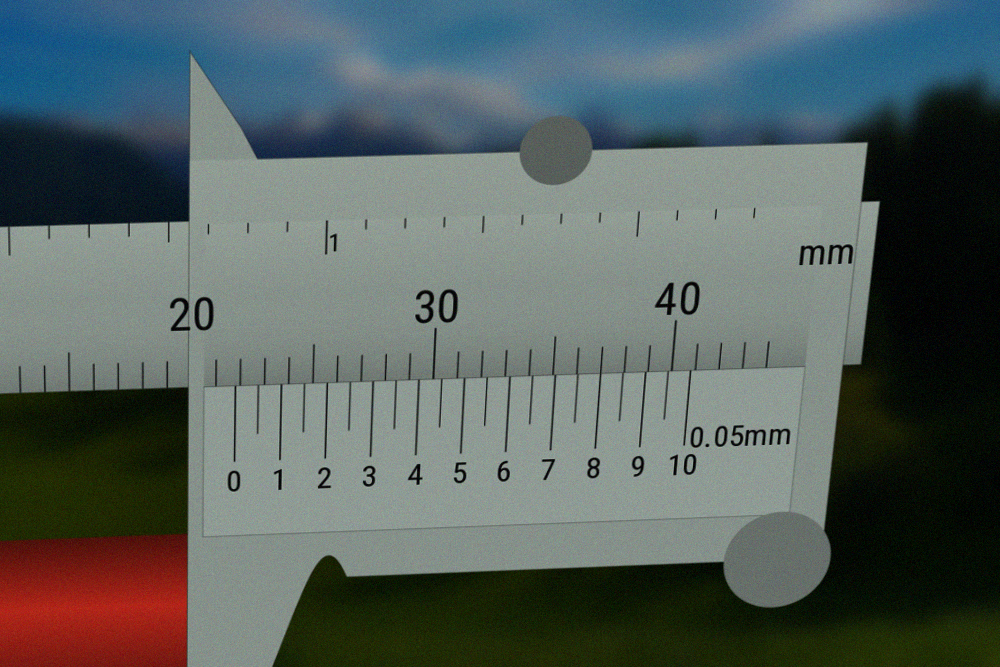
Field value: 21.8 mm
